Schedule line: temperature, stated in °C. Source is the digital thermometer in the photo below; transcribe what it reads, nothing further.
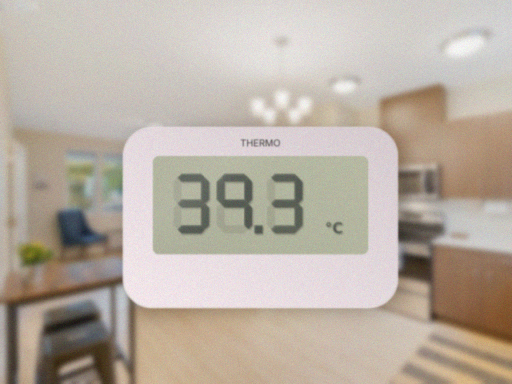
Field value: 39.3 °C
